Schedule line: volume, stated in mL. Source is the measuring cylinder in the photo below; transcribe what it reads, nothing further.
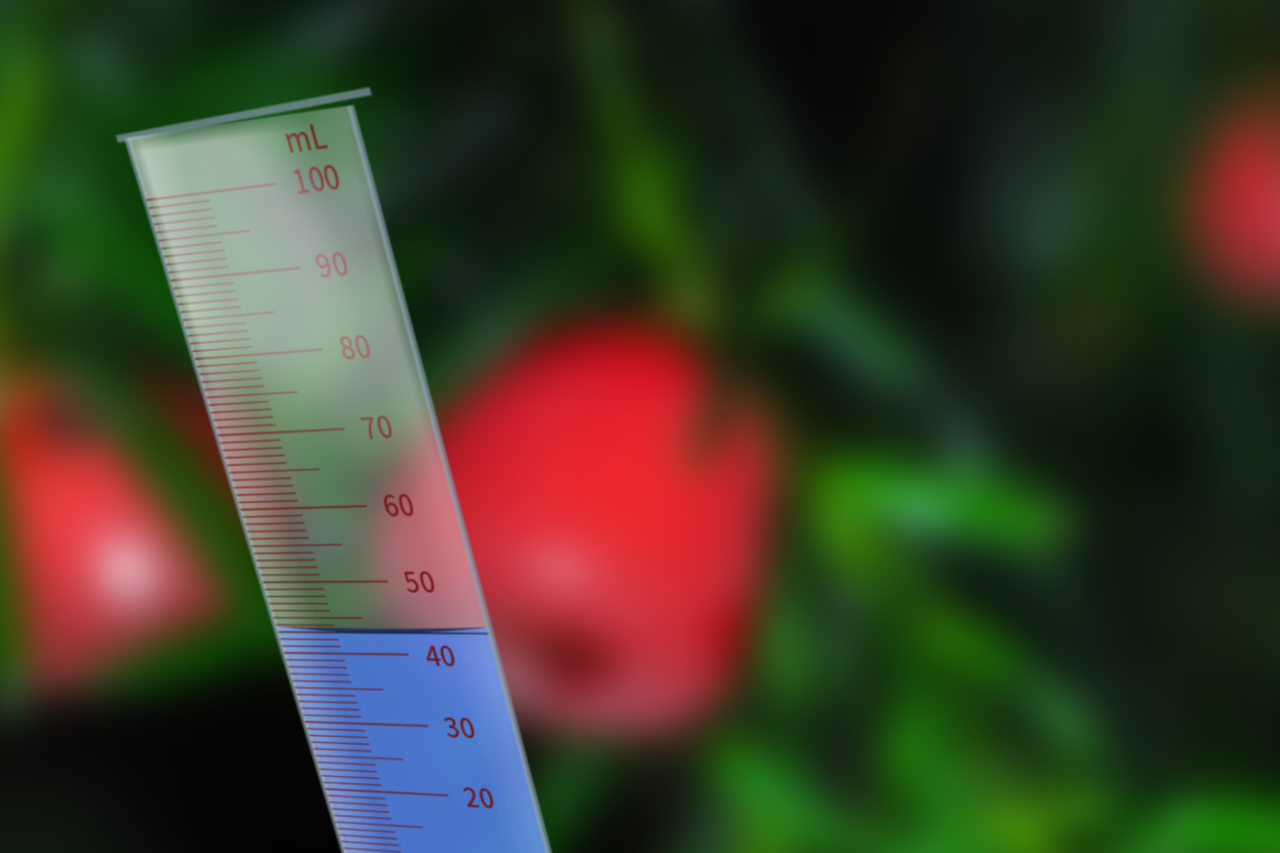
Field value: 43 mL
